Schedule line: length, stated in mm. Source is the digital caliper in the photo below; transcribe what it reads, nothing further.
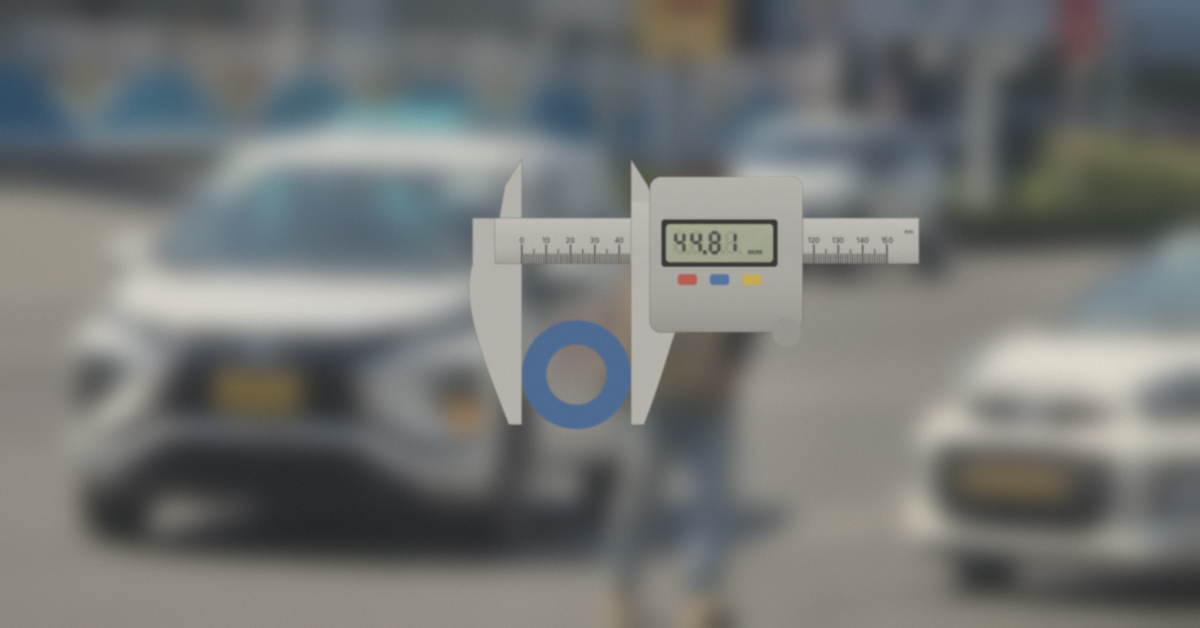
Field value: 44.81 mm
